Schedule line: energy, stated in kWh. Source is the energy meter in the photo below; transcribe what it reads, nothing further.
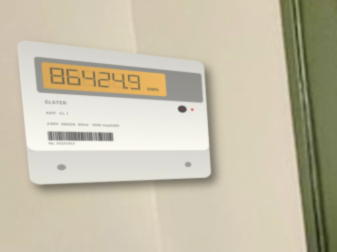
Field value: 86424.9 kWh
